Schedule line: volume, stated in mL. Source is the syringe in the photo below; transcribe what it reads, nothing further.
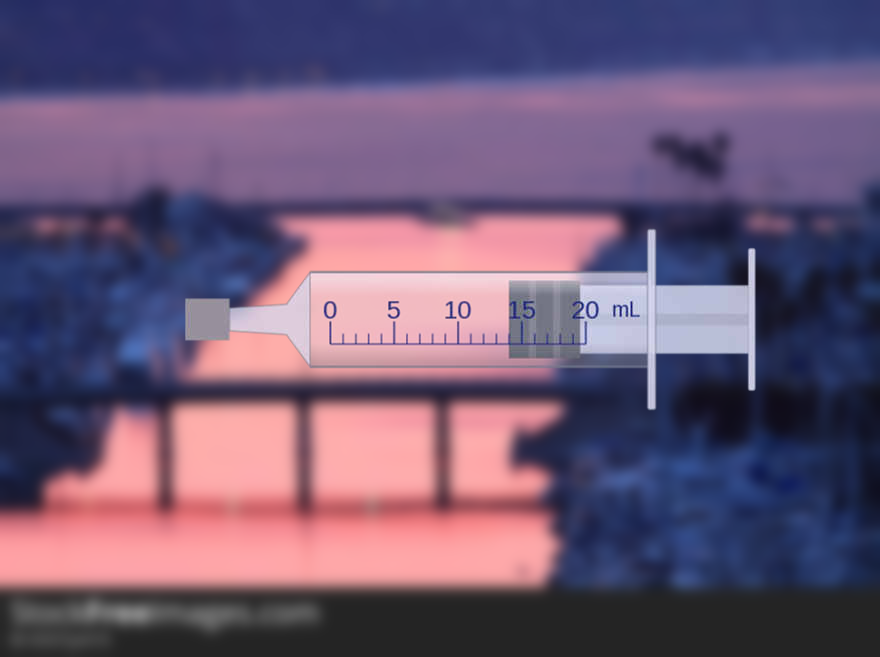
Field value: 14 mL
